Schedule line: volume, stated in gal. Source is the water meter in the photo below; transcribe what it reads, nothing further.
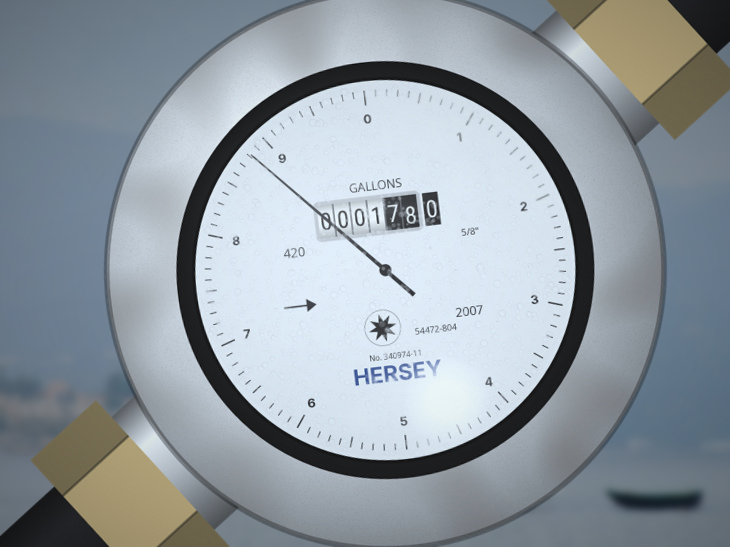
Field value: 1778.8 gal
